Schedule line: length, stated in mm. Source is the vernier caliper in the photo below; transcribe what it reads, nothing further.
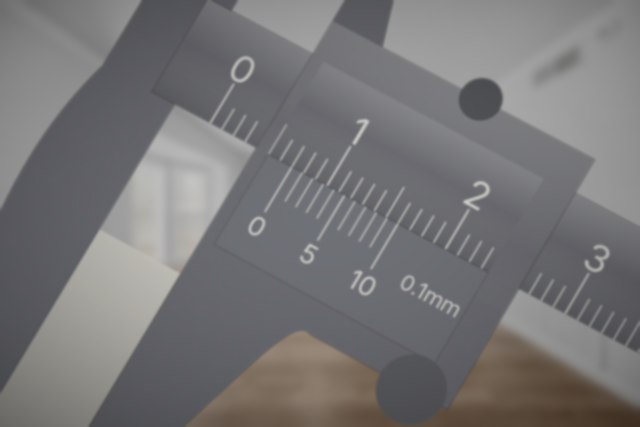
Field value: 7.0 mm
